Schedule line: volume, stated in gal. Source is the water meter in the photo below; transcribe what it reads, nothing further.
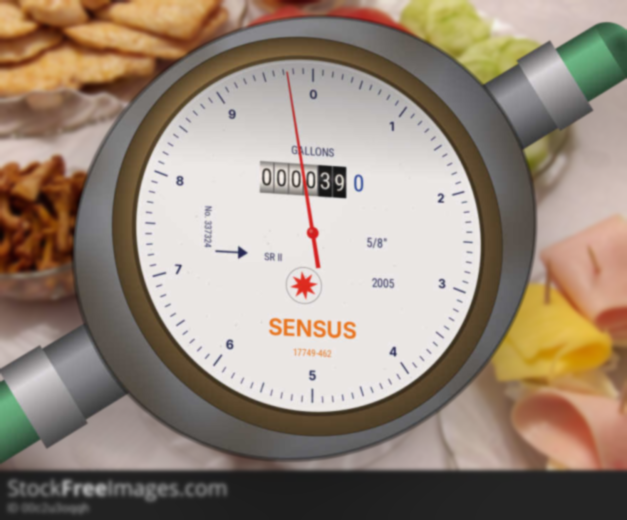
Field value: 389.7 gal
